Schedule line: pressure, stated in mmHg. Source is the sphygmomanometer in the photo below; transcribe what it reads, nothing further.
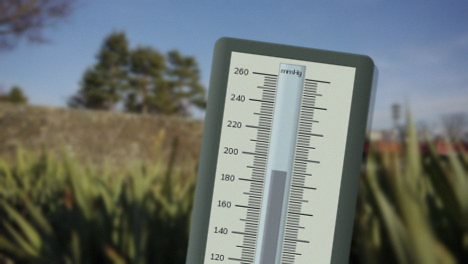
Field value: 190 mmHg
